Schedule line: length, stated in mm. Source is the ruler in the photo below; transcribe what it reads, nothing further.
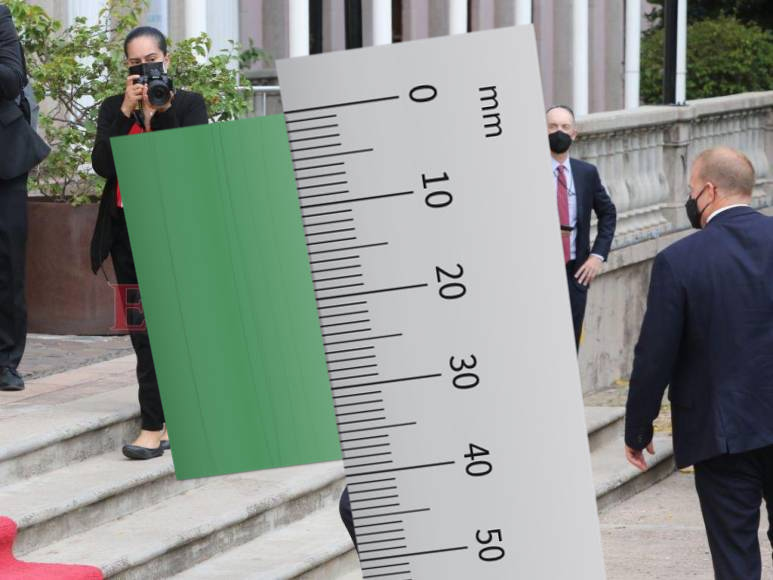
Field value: 38 mm
